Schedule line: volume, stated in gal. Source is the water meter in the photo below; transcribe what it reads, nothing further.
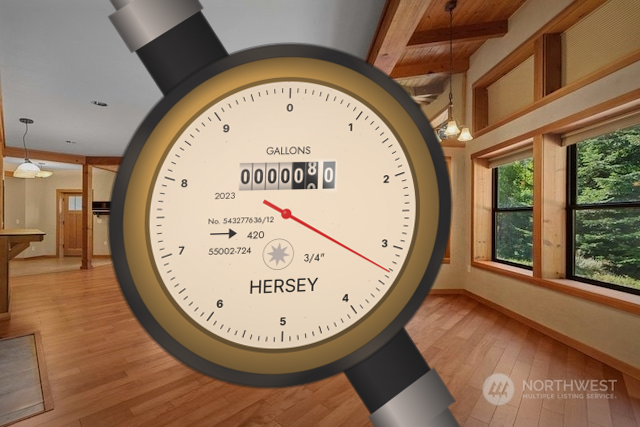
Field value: 83.3 gal
